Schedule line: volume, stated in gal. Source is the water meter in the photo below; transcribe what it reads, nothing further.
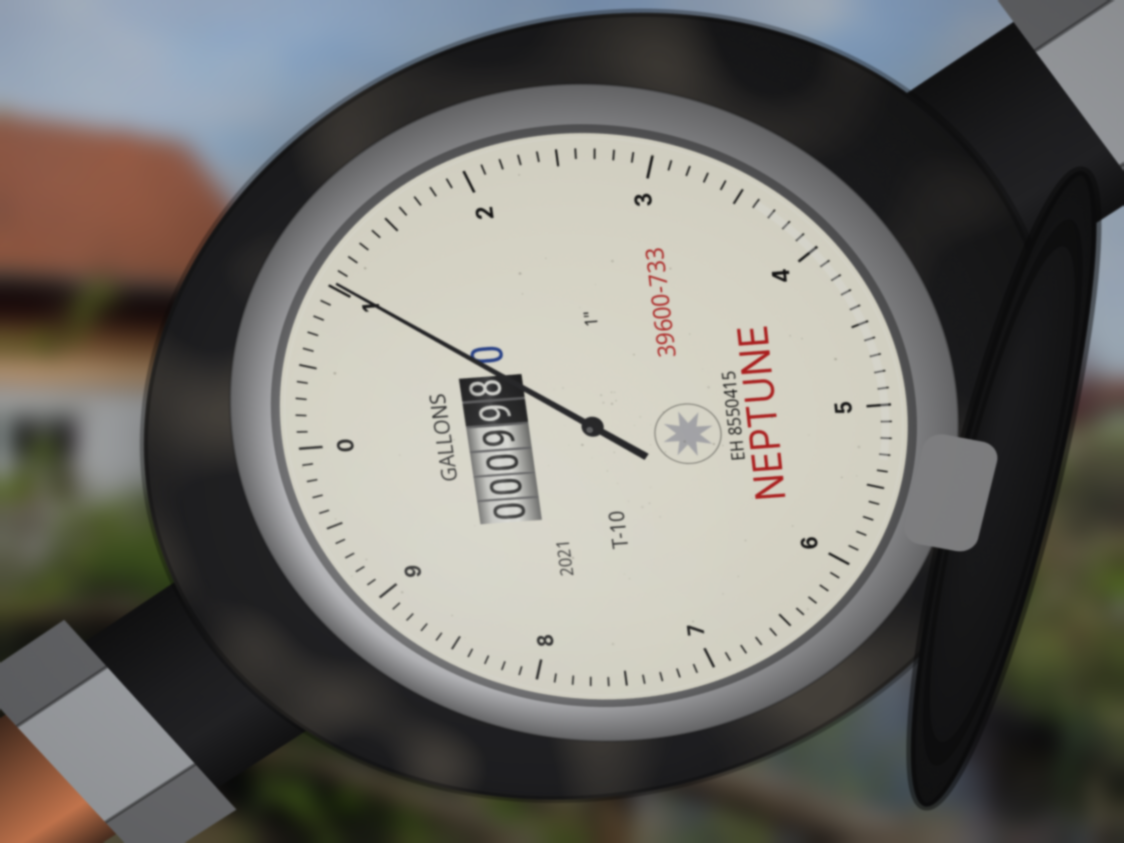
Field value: 9981.0 gal
